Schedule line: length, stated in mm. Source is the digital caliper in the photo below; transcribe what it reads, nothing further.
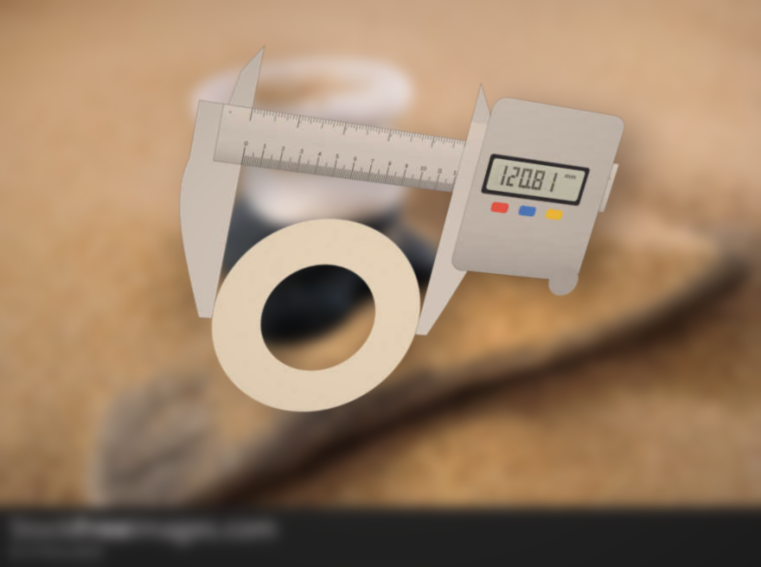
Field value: 120.81 mm
